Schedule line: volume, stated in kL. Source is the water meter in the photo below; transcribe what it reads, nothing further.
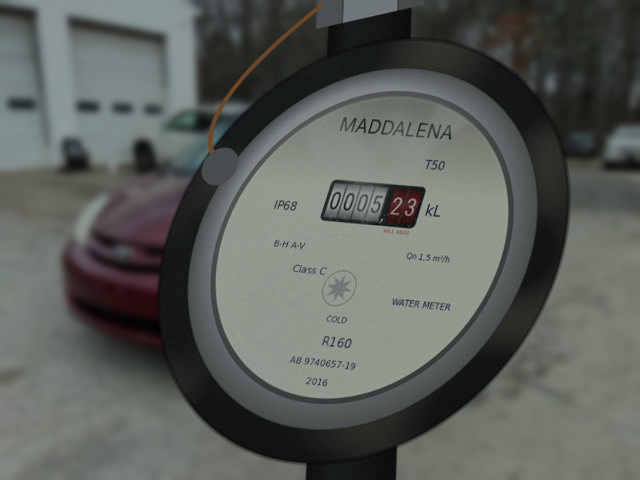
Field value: 5.23 kL
